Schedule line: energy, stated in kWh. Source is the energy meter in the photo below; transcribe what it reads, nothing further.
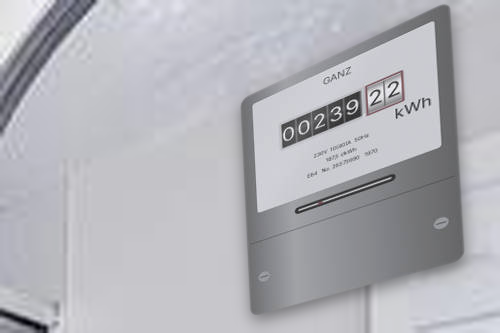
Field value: 239.22 kWh
